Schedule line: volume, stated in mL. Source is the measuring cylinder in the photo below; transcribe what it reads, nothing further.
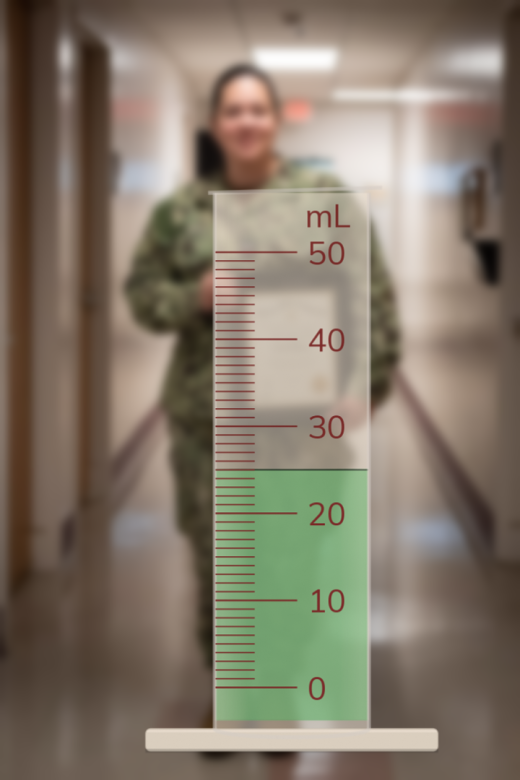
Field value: 25 mL
